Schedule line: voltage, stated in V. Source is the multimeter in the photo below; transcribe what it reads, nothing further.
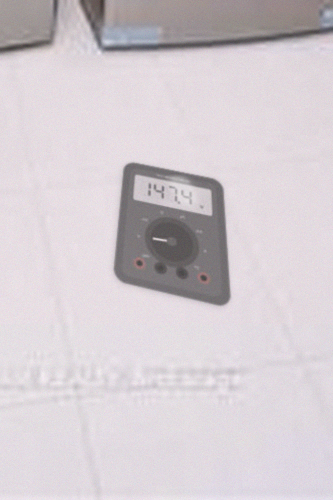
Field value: 147.4 V
